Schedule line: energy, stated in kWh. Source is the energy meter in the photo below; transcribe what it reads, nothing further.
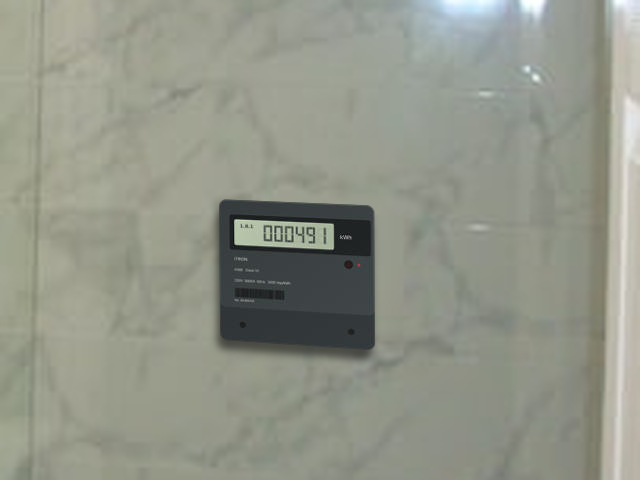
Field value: 491 kWh
